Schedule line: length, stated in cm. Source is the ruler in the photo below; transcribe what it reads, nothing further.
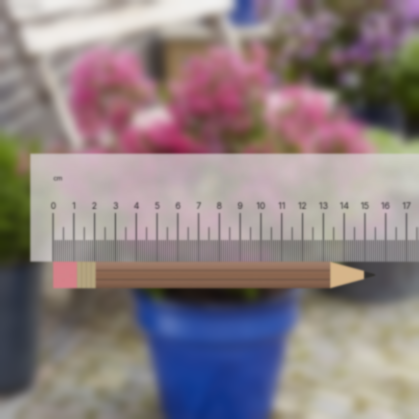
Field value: 15.5 cm
